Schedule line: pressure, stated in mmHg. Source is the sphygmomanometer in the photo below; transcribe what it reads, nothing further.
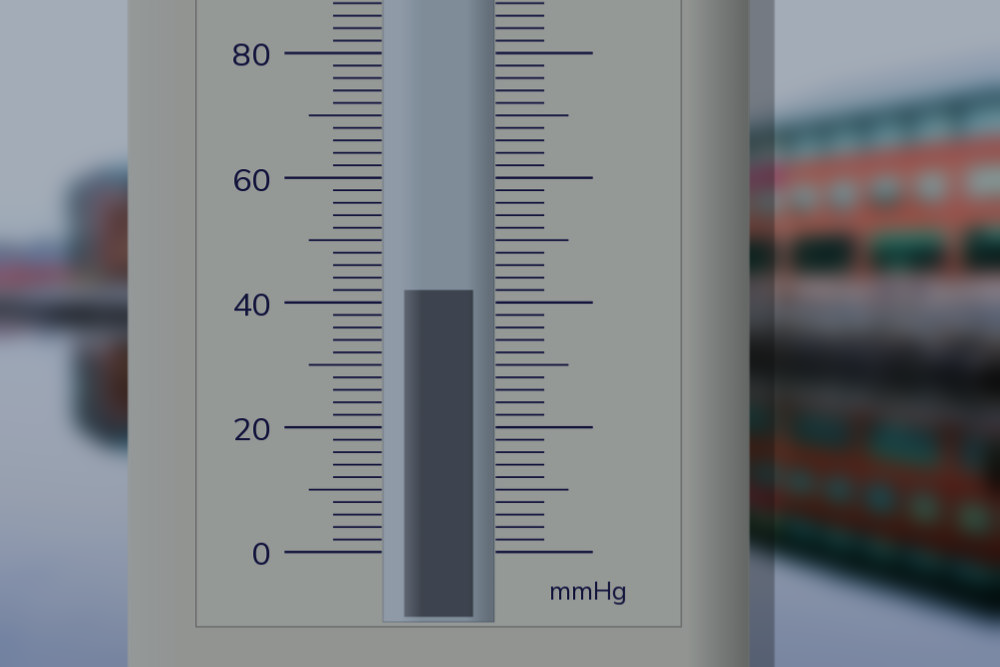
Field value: 42 mmHg
